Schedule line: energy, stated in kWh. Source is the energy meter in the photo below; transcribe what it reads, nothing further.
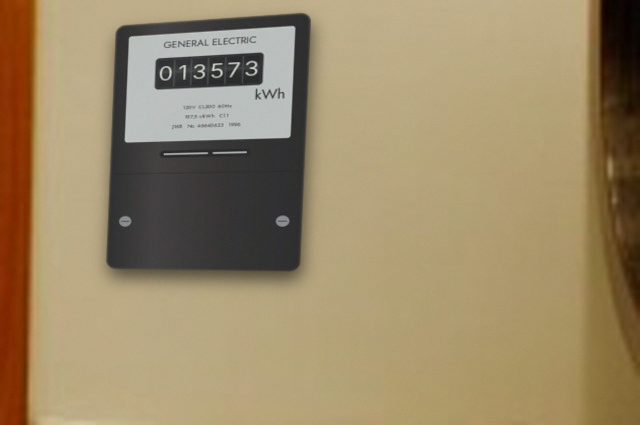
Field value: 13573 kWh
